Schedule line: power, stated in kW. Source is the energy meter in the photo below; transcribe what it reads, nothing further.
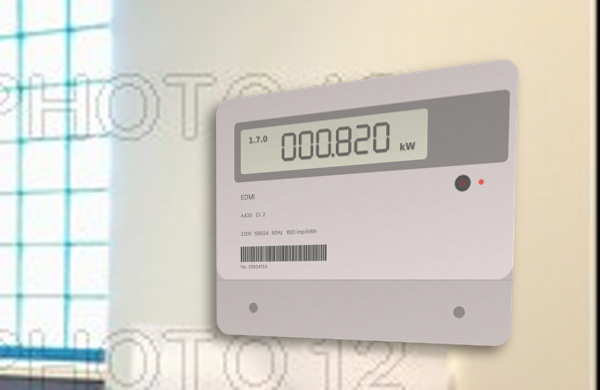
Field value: 0.820 kW
